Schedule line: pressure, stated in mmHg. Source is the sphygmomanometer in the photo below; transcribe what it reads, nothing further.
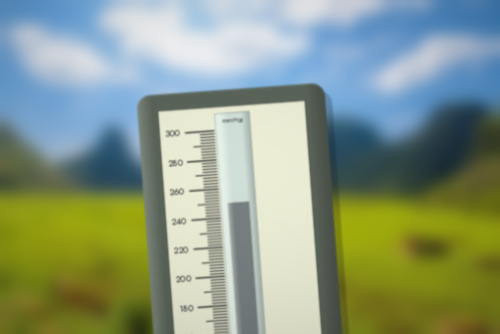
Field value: 250 mmHg
